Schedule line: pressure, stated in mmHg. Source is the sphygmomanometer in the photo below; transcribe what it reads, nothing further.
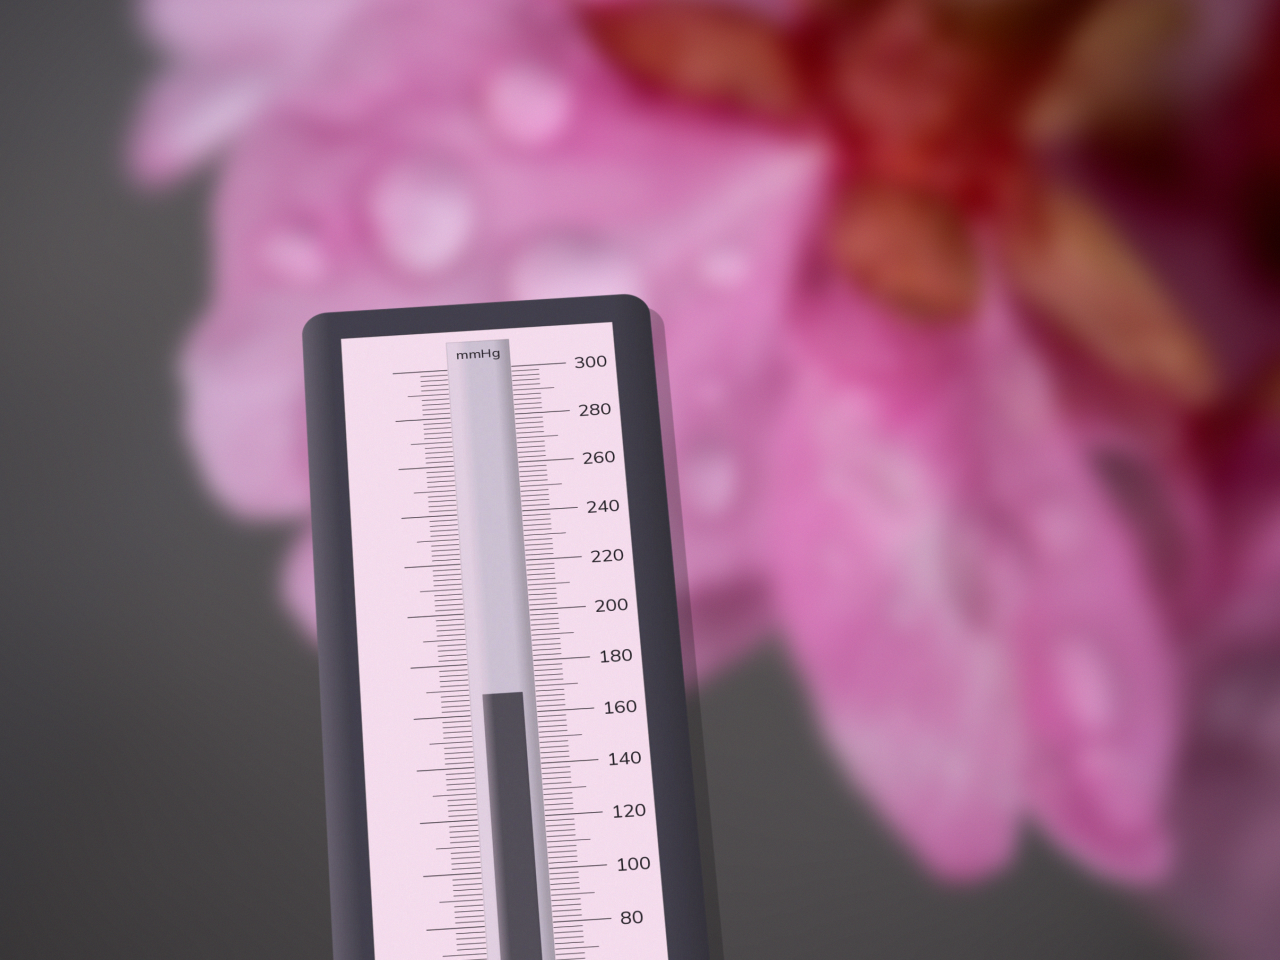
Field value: 168 mmHg
